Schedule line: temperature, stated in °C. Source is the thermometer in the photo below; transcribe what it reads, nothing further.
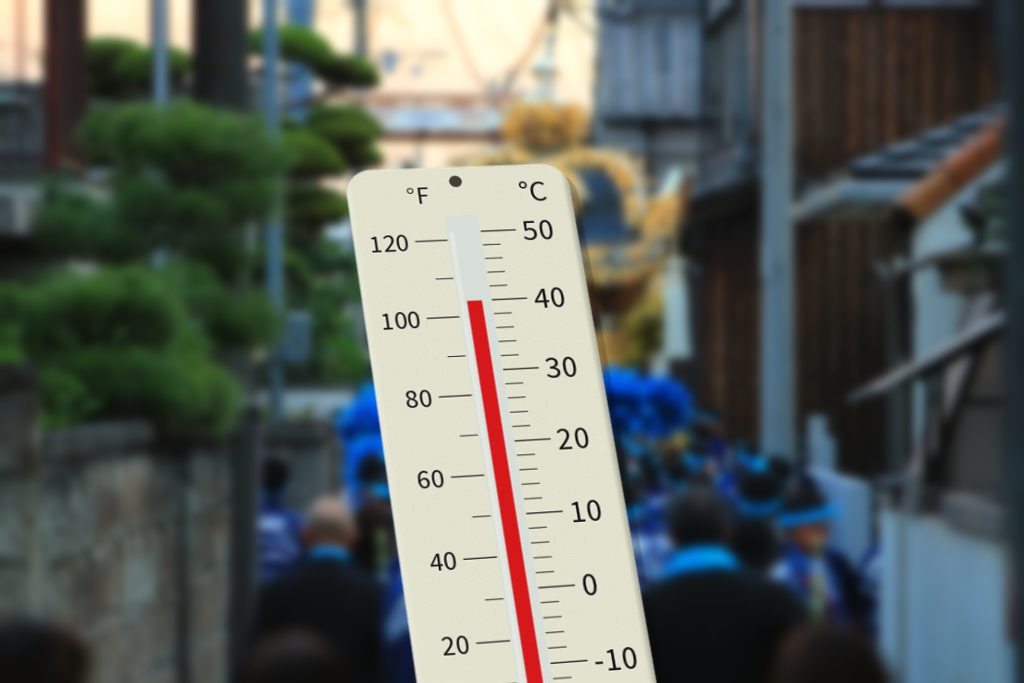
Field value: 40 °C
